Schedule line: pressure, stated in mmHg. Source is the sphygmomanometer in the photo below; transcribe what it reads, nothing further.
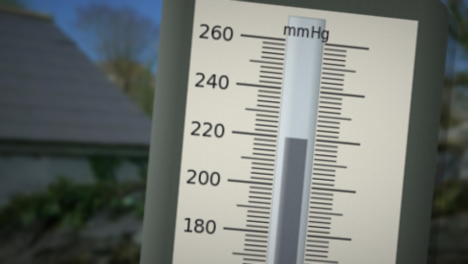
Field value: 220 mmHg
